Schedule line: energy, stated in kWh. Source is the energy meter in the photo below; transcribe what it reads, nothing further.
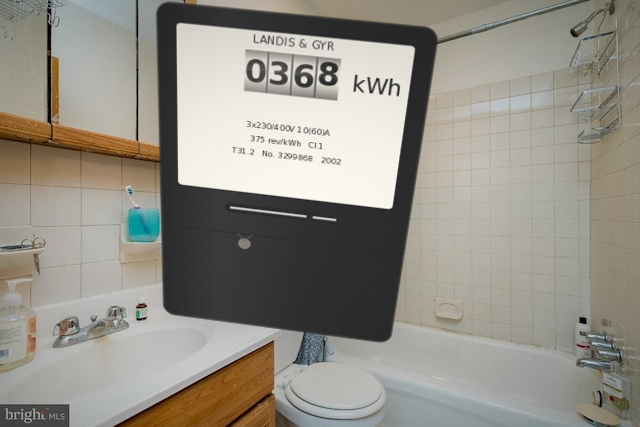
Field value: 368 kWh
